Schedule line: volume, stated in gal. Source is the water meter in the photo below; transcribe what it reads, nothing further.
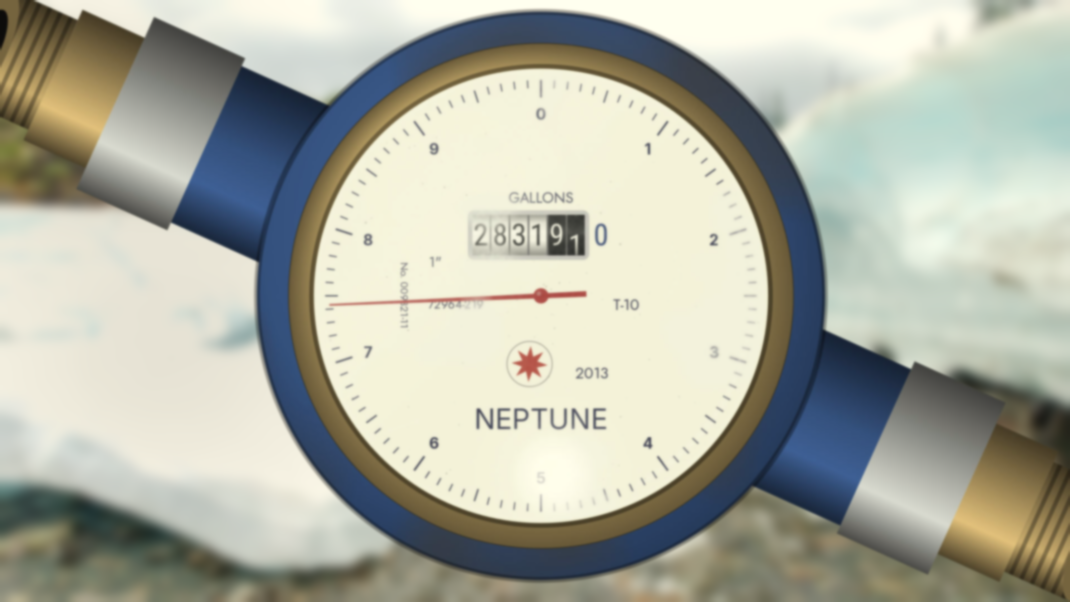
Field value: 2831907.4 gal
